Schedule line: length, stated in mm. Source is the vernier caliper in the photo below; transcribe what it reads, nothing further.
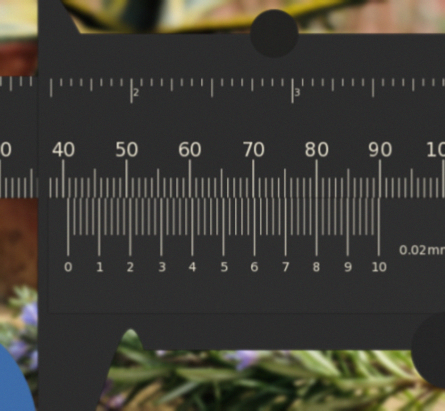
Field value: 40.8 mm
